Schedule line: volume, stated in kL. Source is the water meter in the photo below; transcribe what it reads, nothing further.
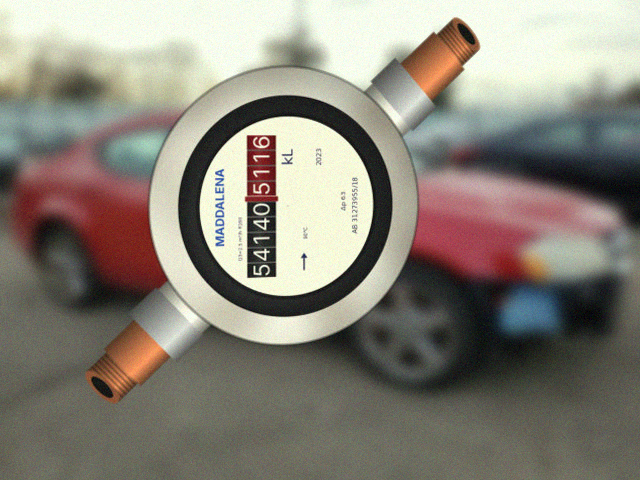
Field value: 54140.5116 kL
